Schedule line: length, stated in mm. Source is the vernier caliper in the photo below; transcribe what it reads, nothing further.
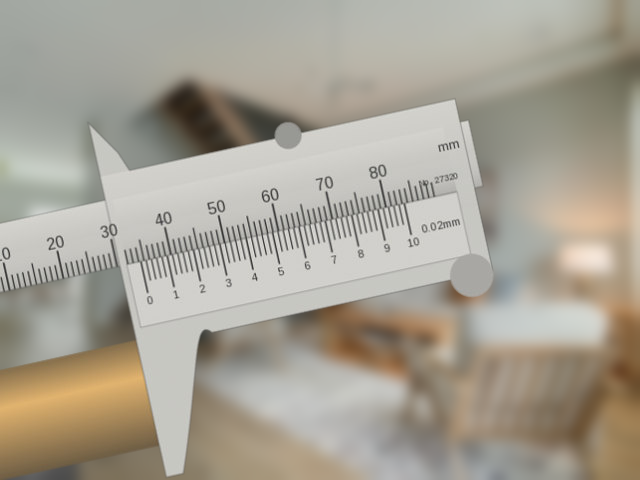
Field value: 34.4 mm
